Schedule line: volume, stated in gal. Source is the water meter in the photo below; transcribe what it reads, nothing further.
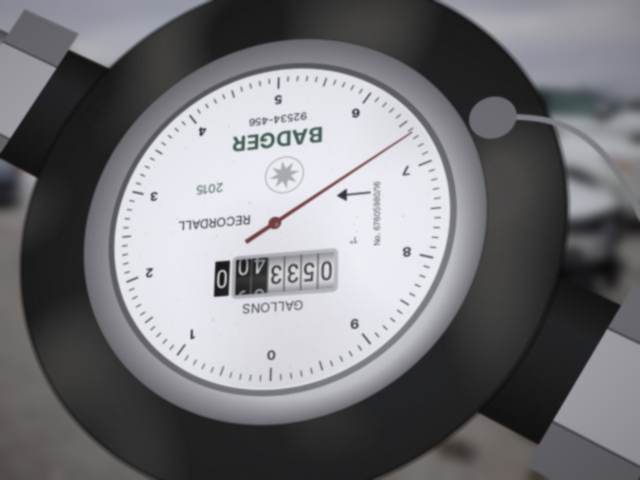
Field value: 533396.6 gal
